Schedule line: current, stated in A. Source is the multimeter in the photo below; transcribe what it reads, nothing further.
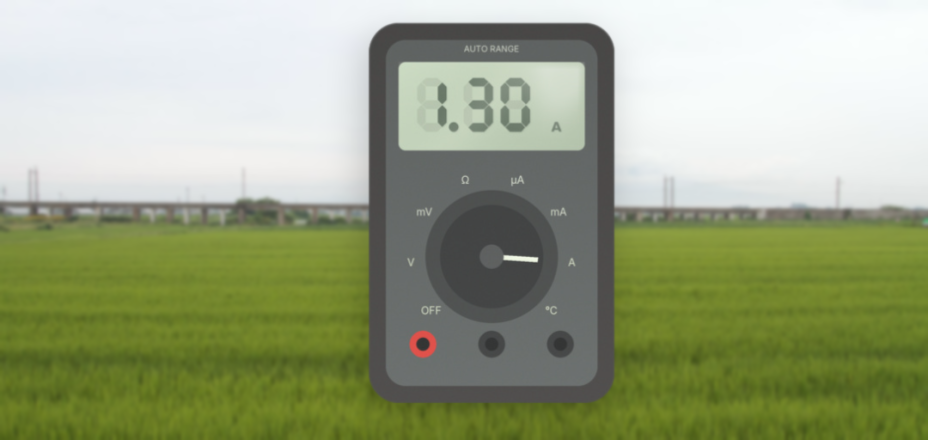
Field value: 1.30 A
